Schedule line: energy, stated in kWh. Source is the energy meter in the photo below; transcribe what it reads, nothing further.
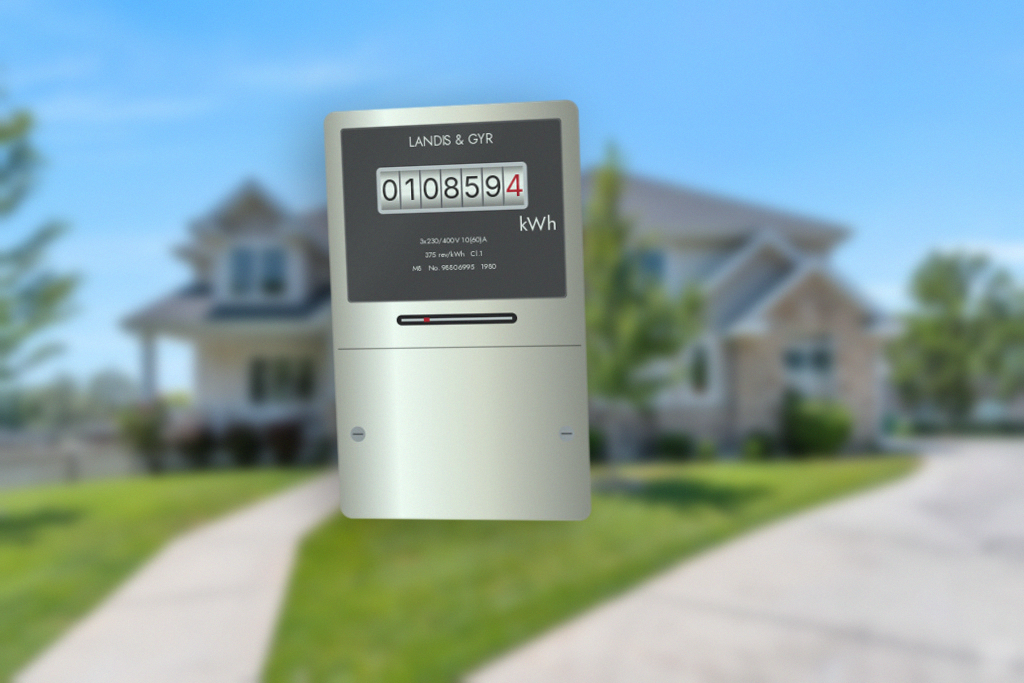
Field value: 10859.4 kWh
